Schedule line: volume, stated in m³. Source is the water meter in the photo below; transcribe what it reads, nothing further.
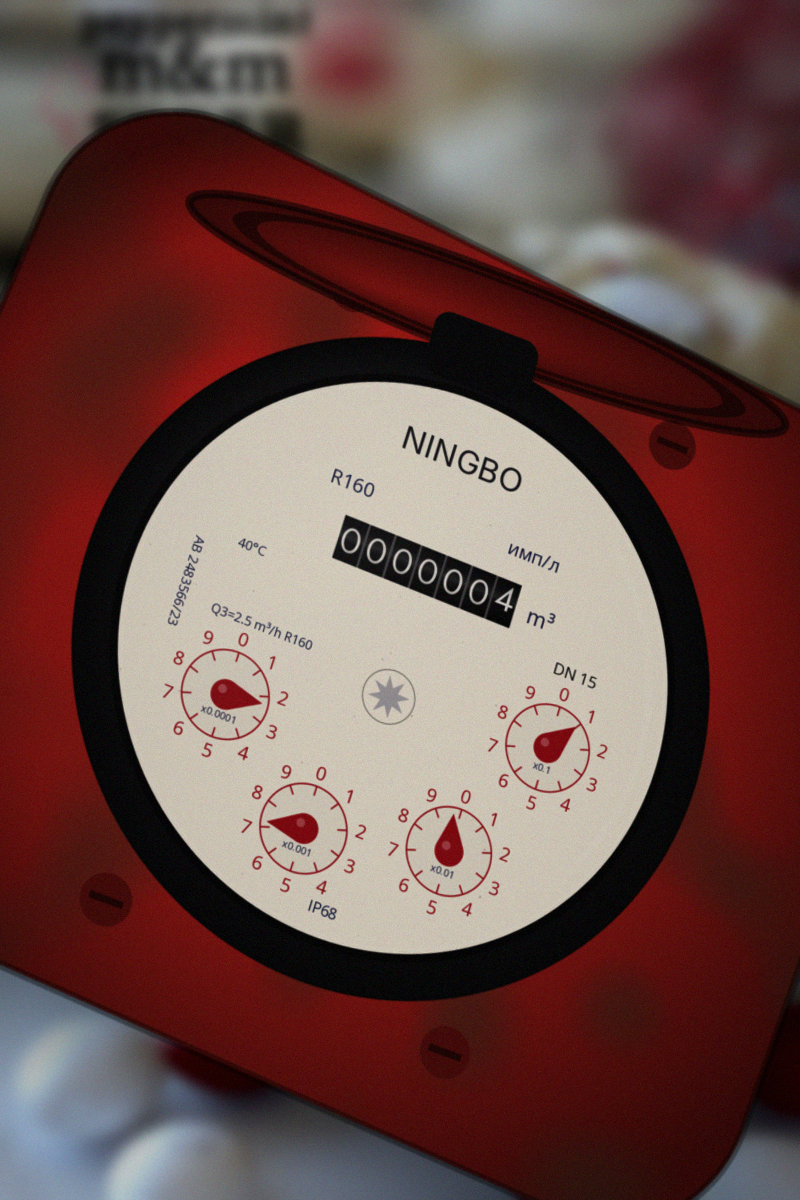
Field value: 4.0972 m³
